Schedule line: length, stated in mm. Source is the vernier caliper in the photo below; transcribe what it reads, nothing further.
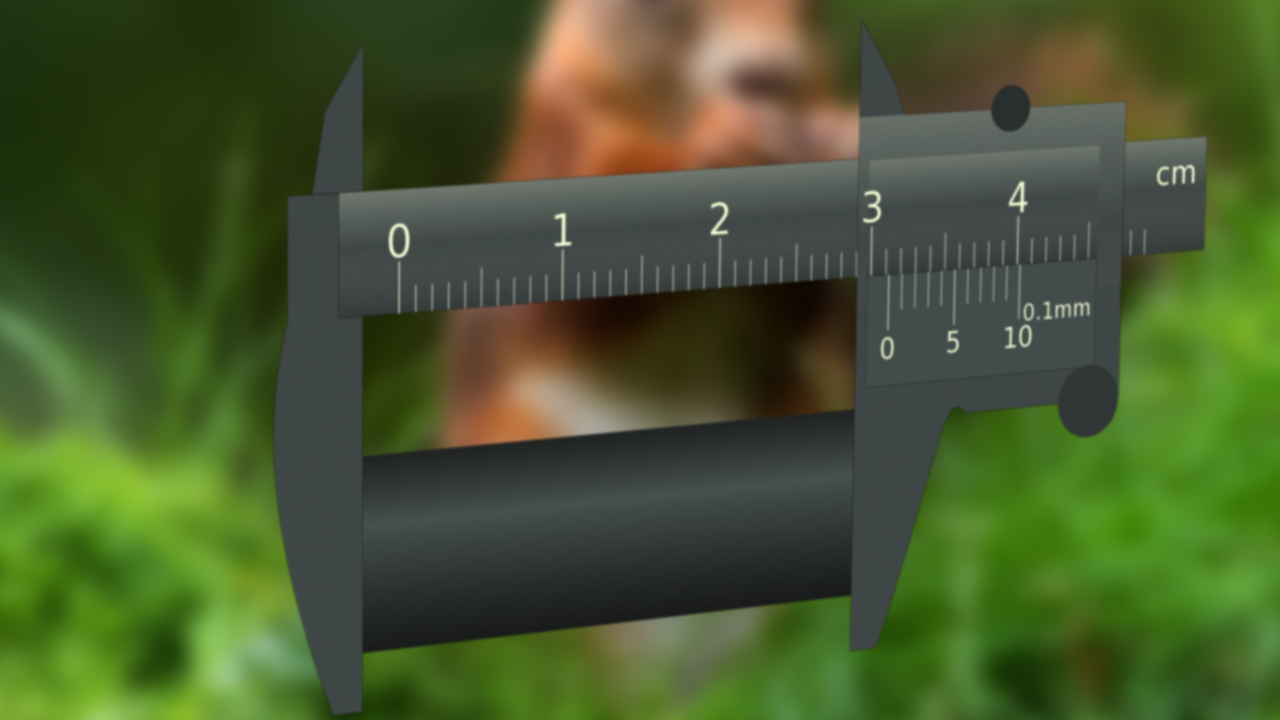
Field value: 31.2 mm
